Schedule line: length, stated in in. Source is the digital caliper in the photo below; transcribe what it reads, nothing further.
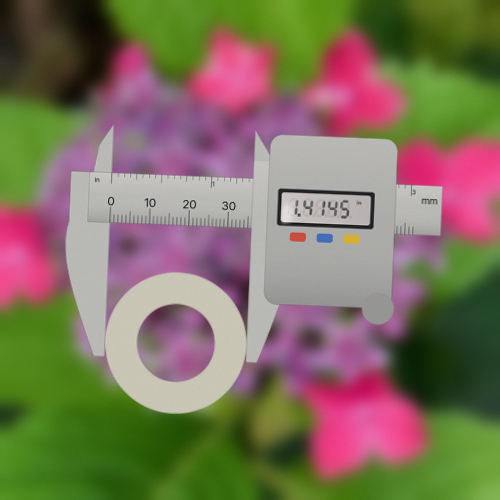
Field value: 1.4145 in
